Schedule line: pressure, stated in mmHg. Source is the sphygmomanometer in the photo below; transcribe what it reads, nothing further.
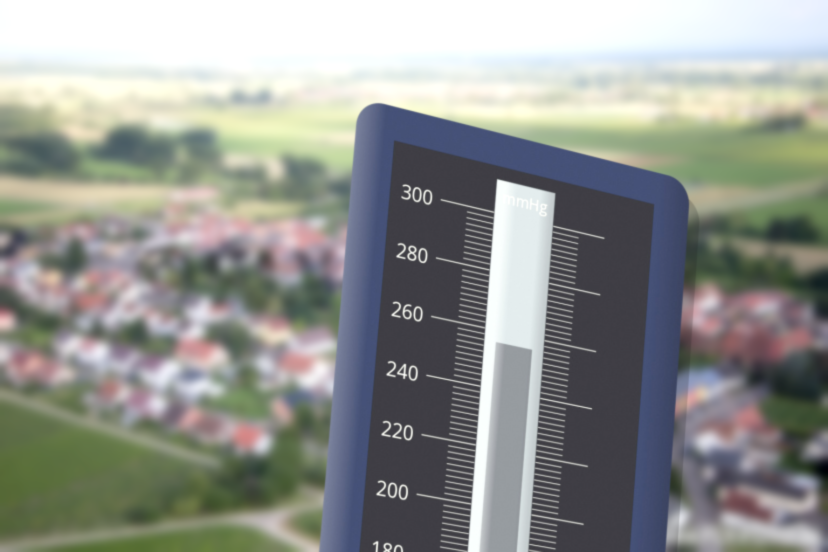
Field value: 256 mmHg
